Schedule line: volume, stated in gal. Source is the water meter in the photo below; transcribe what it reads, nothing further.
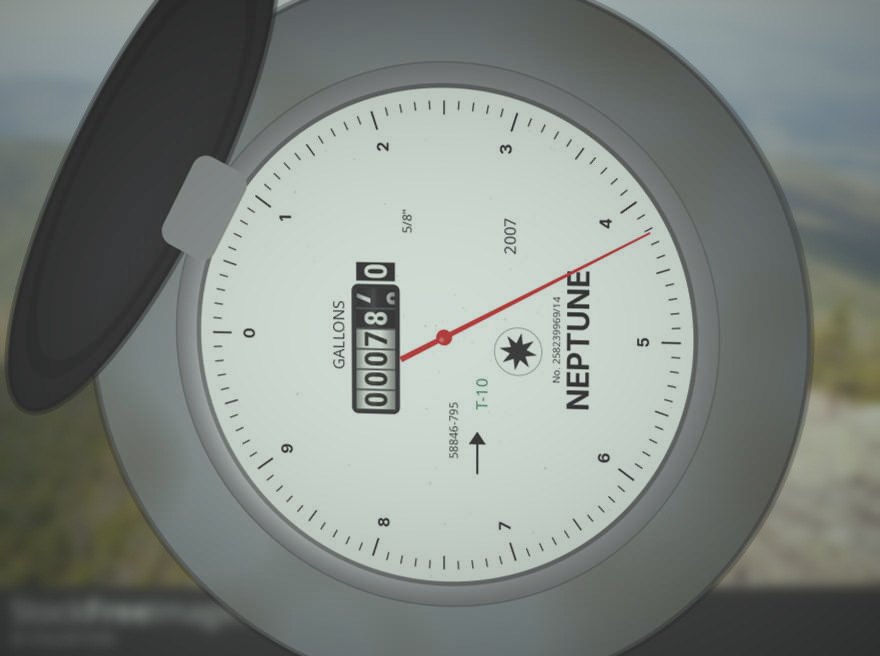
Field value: 7874.2 gal
